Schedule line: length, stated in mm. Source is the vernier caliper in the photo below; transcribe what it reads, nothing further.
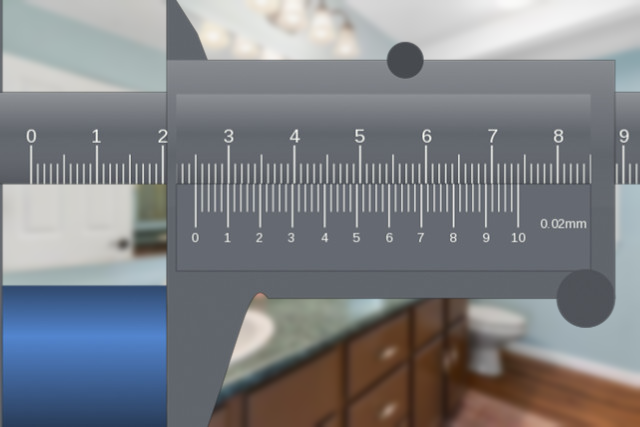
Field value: 25.0 mm
